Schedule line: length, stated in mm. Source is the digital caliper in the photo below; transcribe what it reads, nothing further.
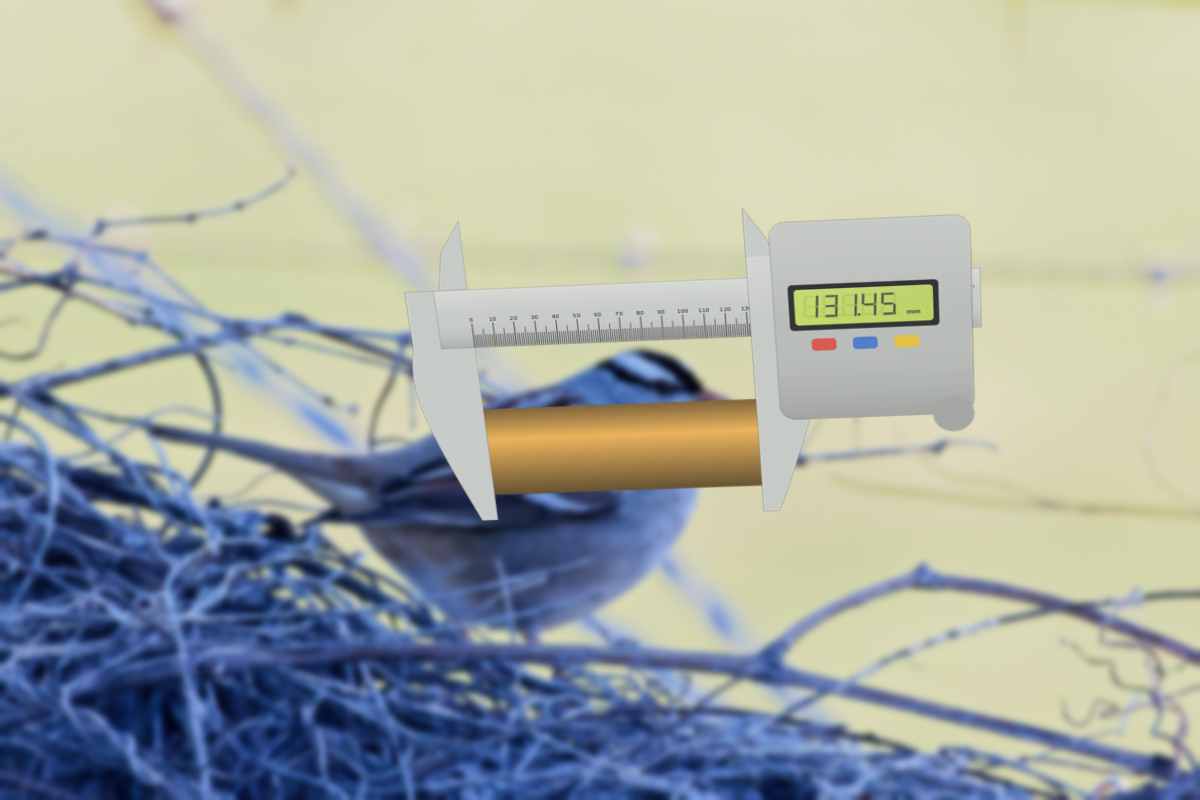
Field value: 131.45 mm
